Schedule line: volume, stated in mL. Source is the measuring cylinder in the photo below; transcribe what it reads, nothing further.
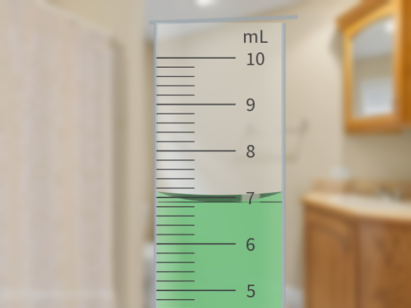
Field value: 6.9 mL
